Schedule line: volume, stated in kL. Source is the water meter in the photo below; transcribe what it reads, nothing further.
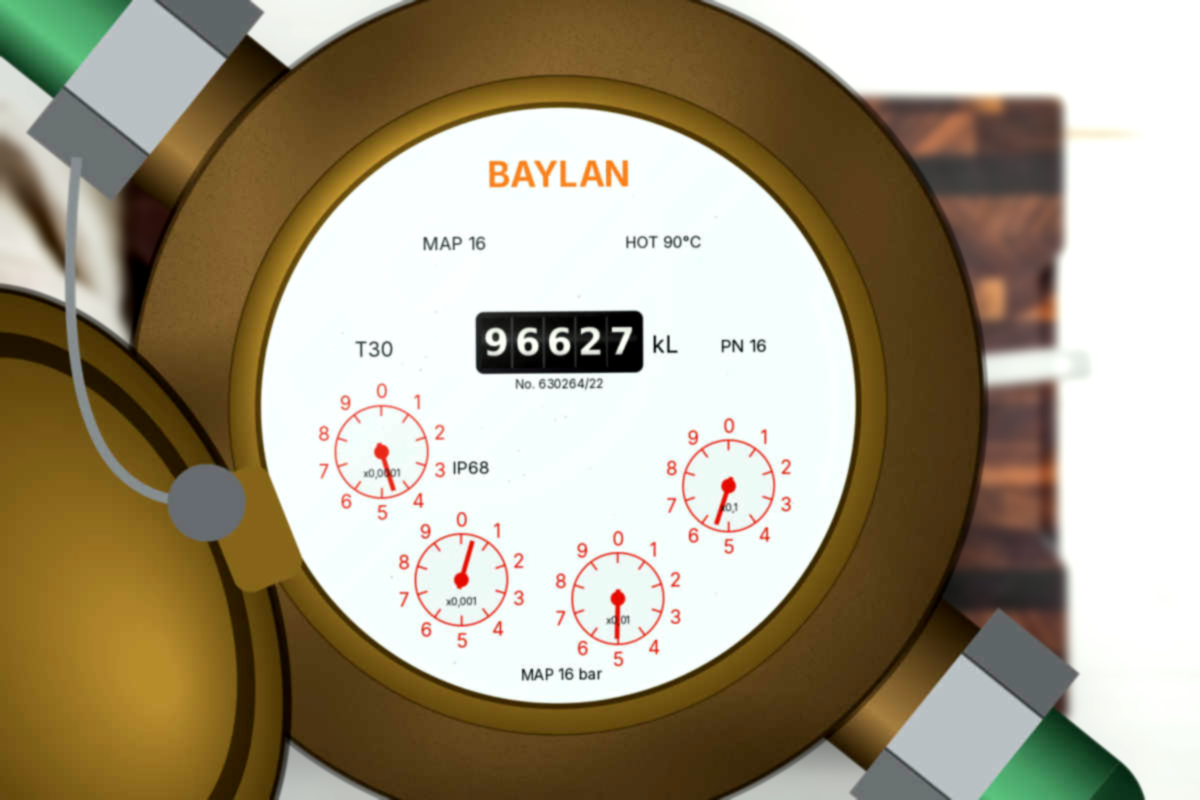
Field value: 96627.5504 kL
